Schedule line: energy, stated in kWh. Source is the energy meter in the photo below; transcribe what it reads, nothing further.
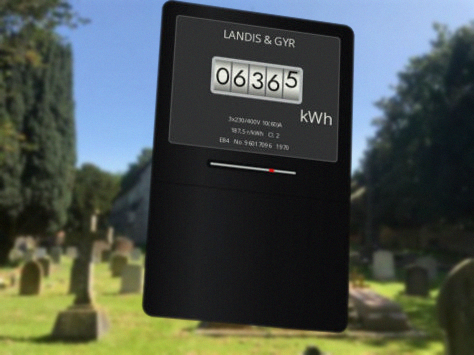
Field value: 6365 kWh
